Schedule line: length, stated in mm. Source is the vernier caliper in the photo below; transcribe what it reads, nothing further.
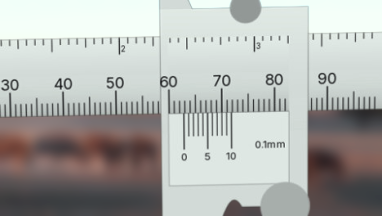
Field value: 62.8 mm
